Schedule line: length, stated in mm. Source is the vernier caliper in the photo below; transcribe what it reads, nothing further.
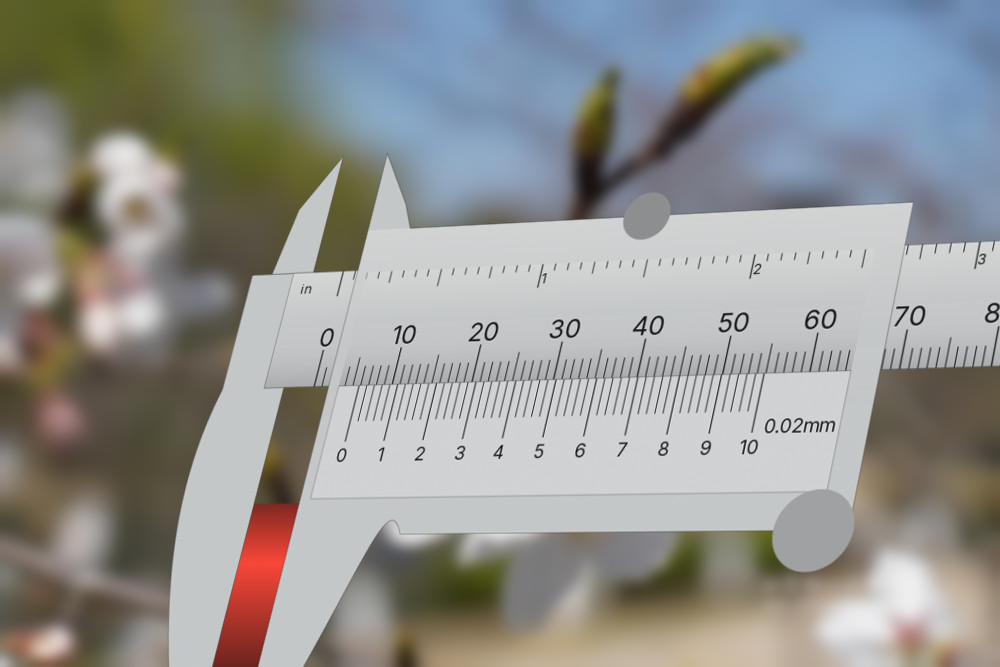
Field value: 5.8 mm
